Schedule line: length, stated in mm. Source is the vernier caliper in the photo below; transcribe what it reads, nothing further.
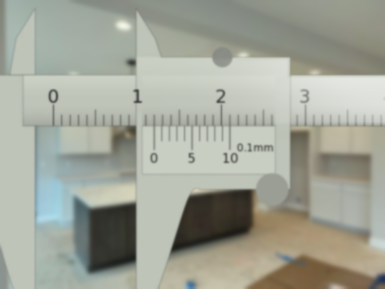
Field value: 12.0 mm
